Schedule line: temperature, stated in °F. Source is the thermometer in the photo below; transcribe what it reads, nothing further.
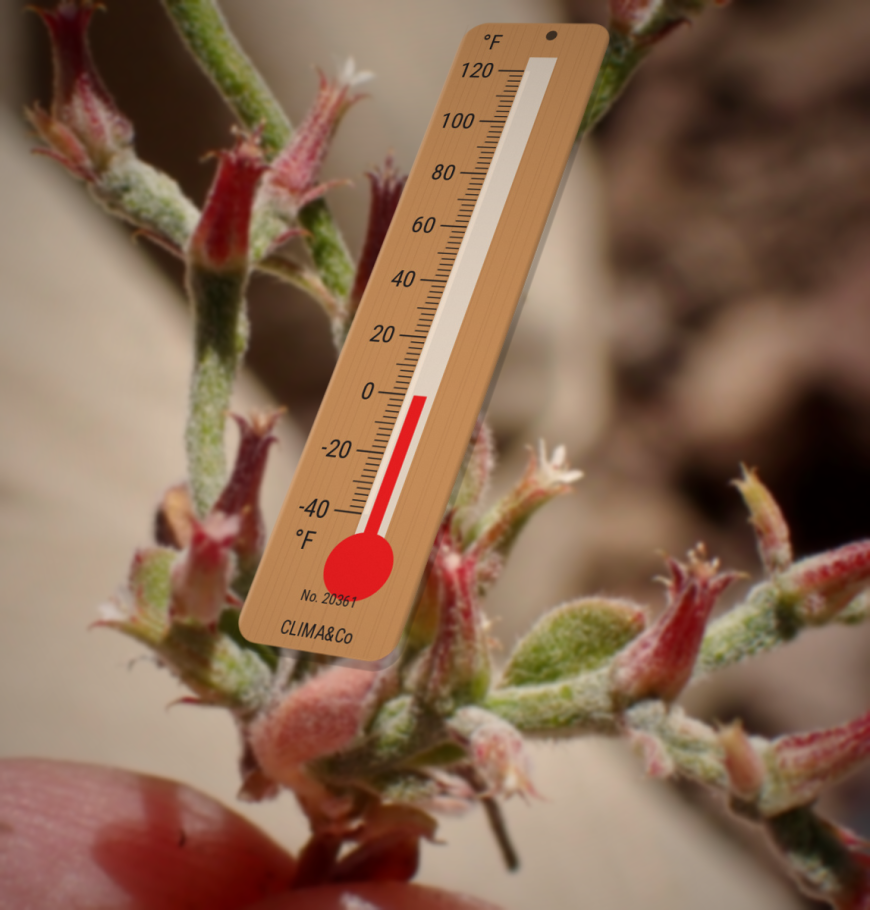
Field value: 0 °F
